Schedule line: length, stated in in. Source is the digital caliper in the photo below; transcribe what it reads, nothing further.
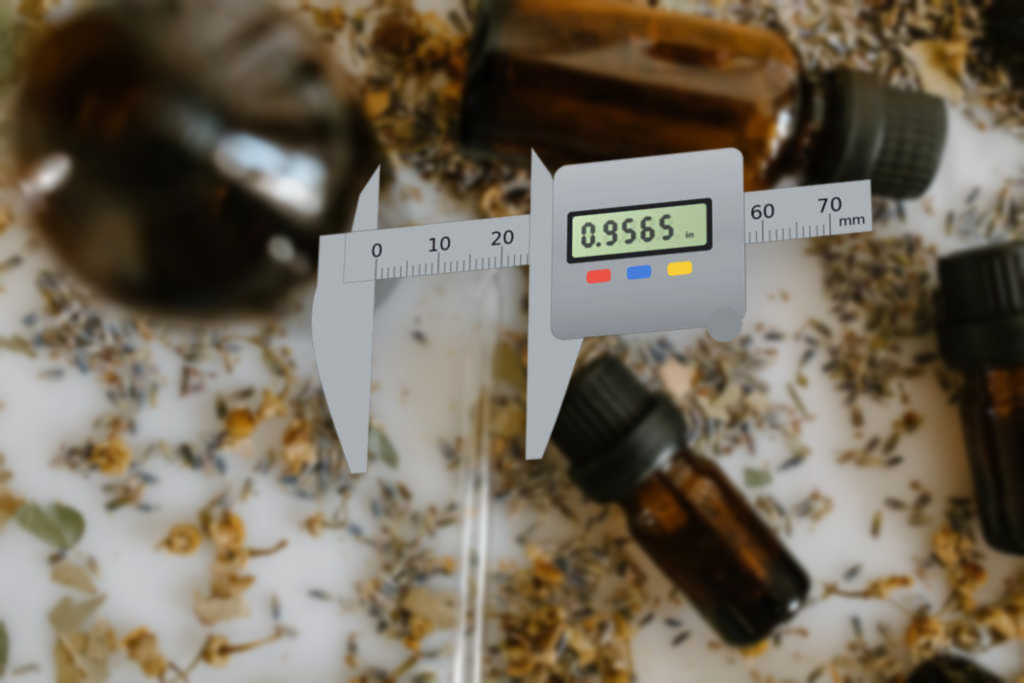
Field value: 0.9565 in
